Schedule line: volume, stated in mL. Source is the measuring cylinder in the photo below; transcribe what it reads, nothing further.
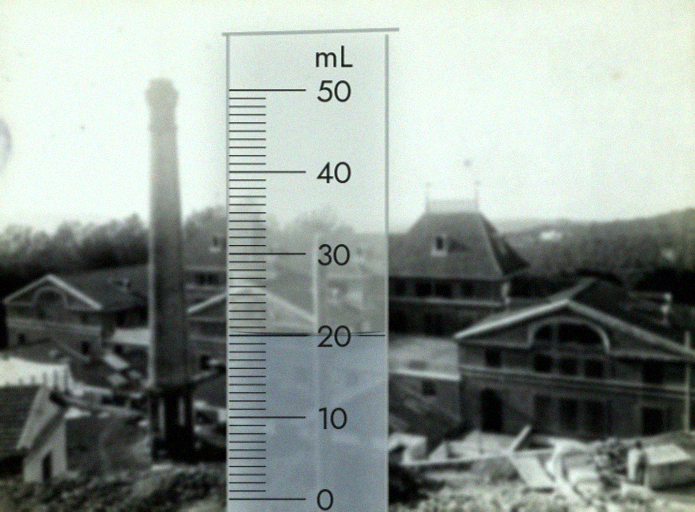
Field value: 20 mL
